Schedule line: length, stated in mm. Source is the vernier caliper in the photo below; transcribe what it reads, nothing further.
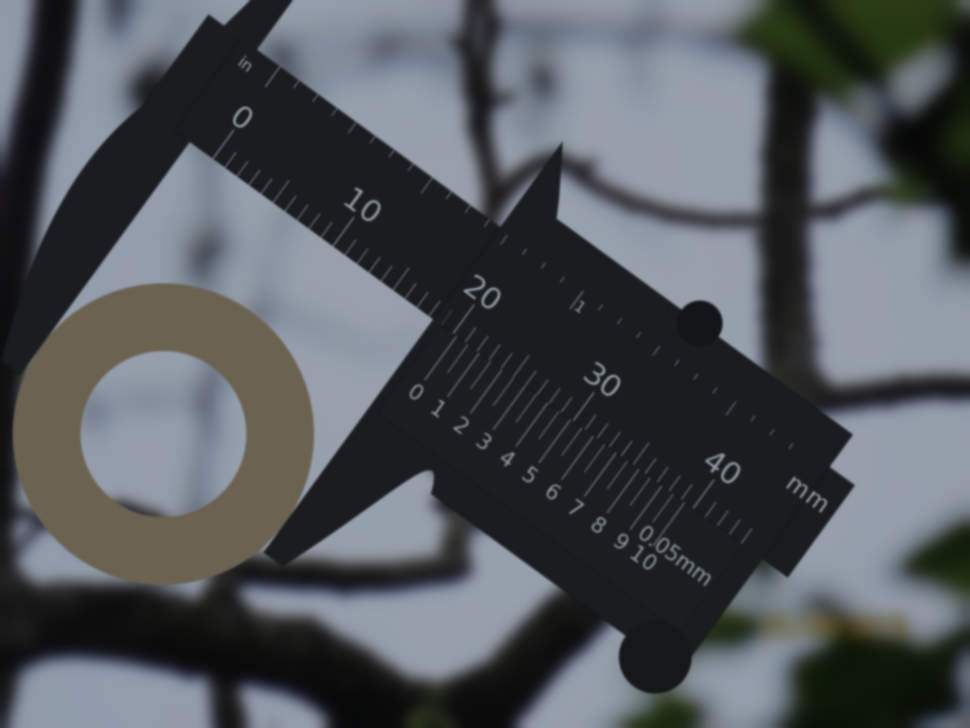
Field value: 20.3 mm
